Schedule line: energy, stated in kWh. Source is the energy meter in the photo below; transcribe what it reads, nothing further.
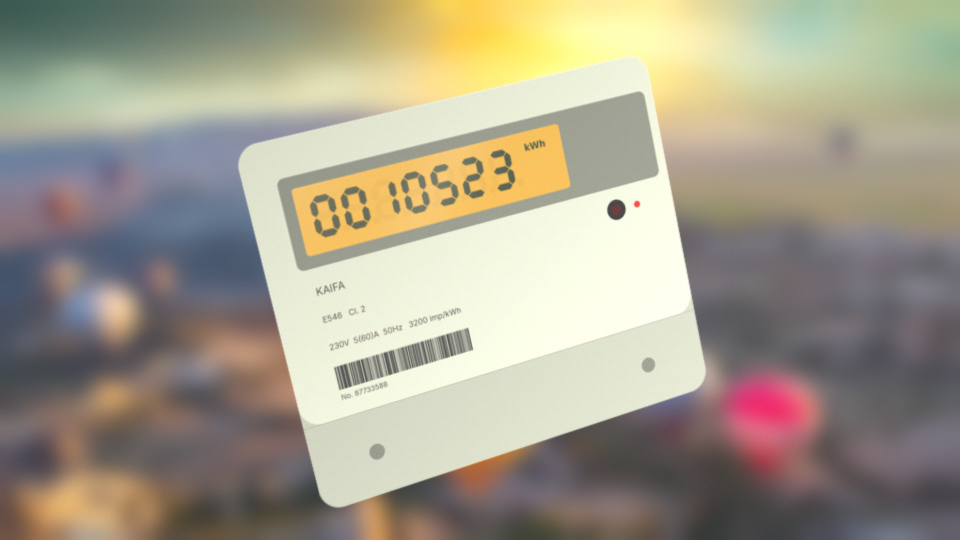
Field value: 10523 kWh
